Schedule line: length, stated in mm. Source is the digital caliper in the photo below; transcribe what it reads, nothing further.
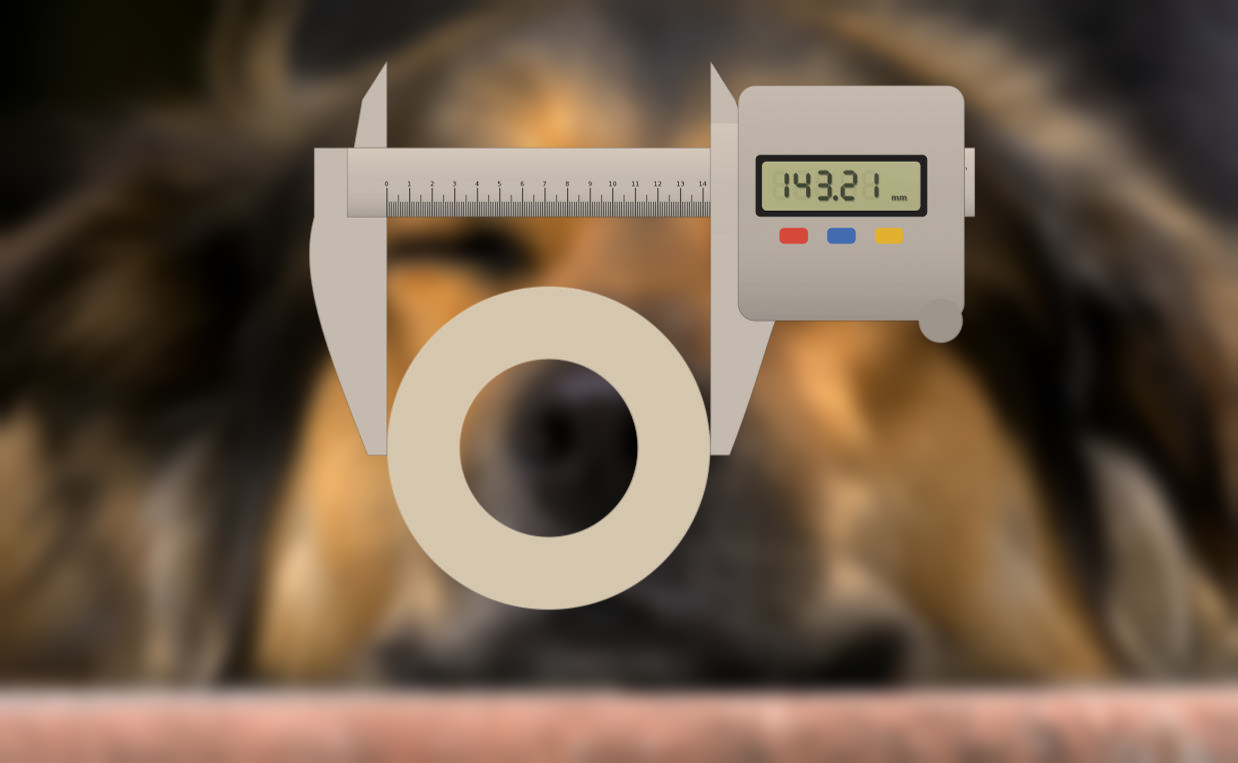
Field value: 143.21 mm
